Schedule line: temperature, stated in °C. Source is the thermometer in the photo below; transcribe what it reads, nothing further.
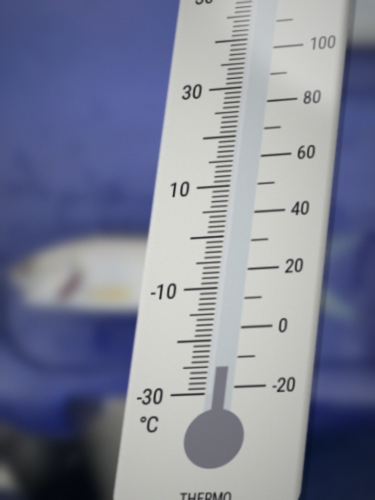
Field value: -25 °C
